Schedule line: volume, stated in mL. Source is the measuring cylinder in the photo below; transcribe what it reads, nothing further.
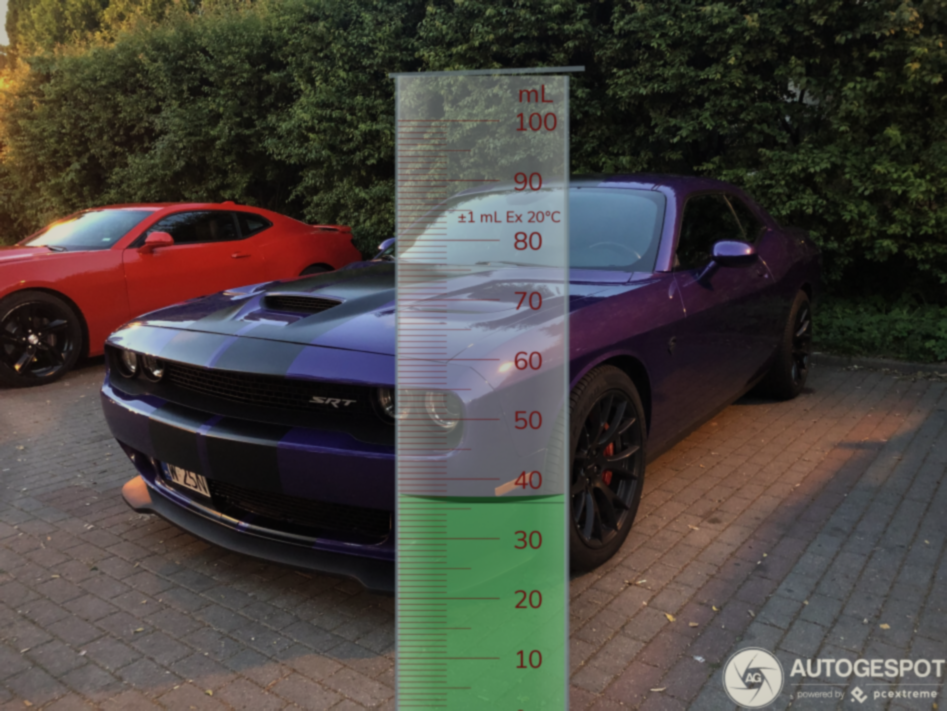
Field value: 36 mL
